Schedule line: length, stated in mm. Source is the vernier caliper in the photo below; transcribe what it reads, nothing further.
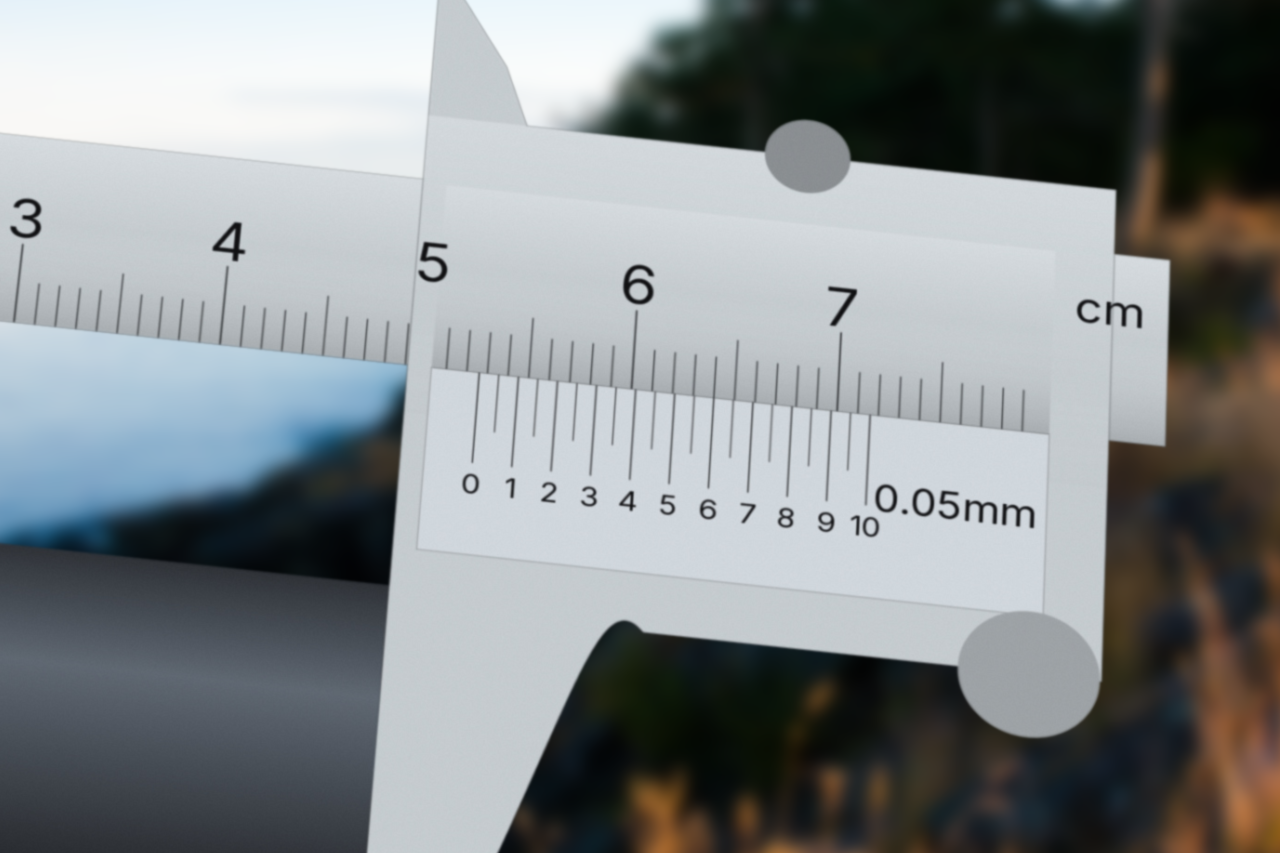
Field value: 52.6 mm
